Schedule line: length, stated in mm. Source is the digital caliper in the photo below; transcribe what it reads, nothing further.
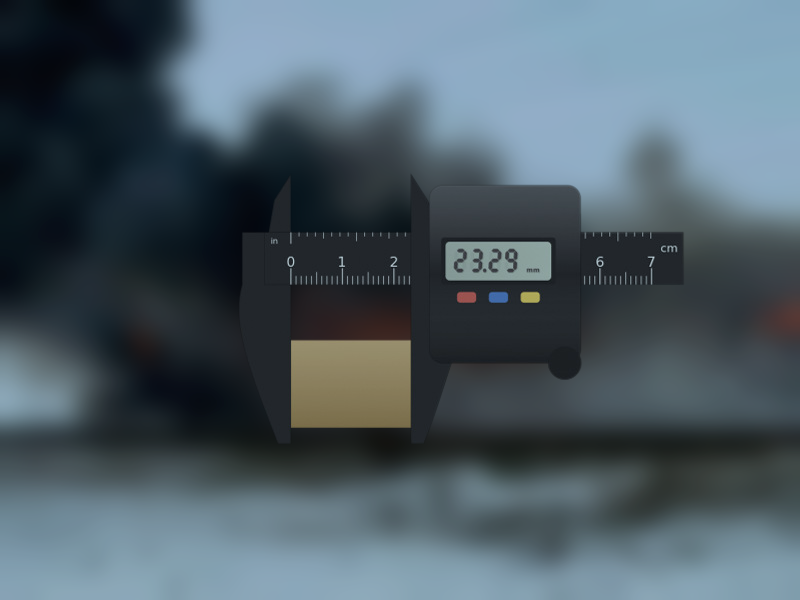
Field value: 23.29 mm
